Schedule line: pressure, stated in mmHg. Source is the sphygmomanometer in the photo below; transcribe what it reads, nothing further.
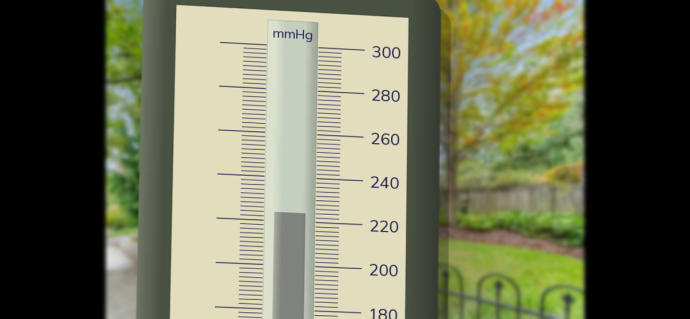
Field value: 224 mmHg
